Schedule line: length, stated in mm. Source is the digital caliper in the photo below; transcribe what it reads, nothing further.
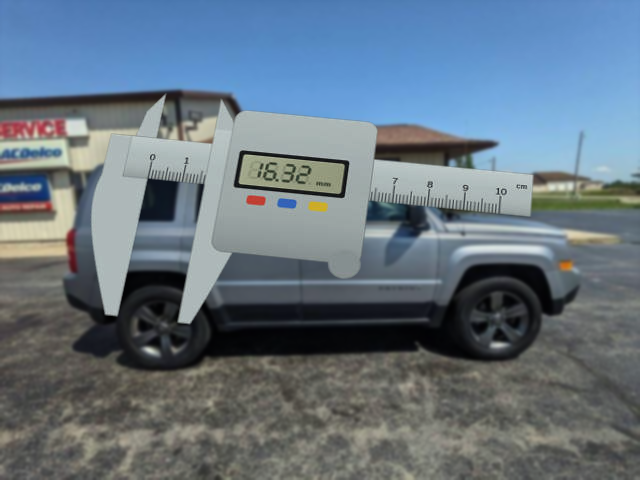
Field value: 16.32 mm
